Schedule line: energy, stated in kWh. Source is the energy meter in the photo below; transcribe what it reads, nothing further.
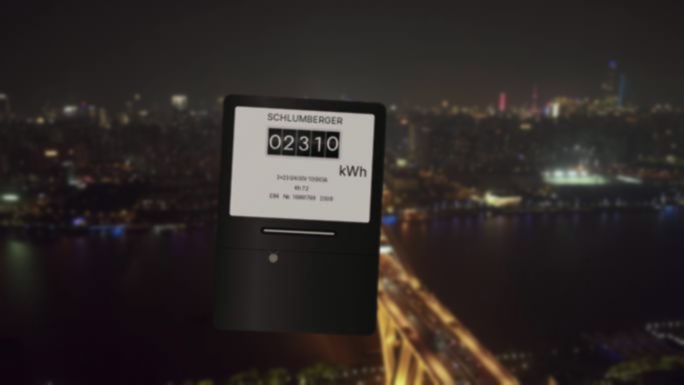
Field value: 2310 kWh
